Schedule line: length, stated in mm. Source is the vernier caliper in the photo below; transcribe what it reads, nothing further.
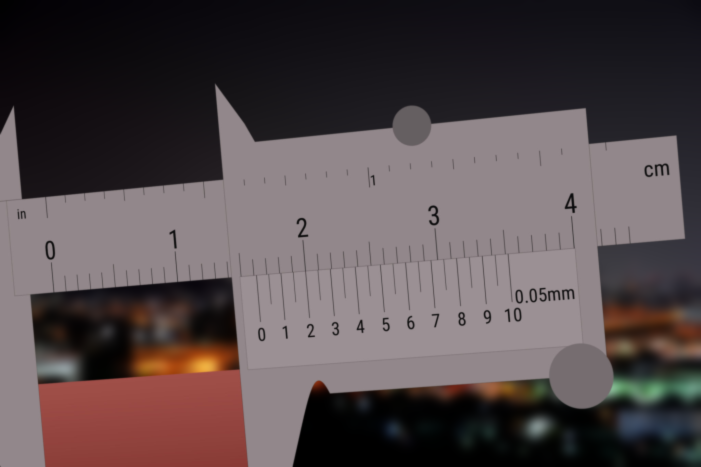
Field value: 16.2 mm
